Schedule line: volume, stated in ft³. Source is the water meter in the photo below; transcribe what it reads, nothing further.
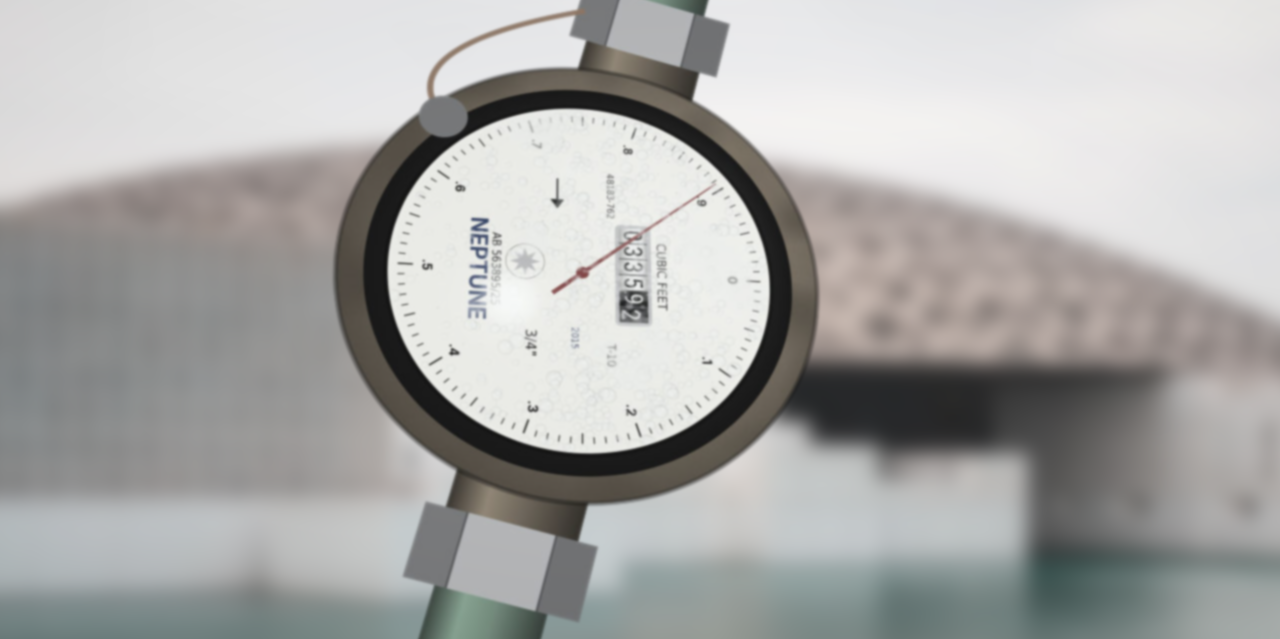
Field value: 33591.89 ft³
